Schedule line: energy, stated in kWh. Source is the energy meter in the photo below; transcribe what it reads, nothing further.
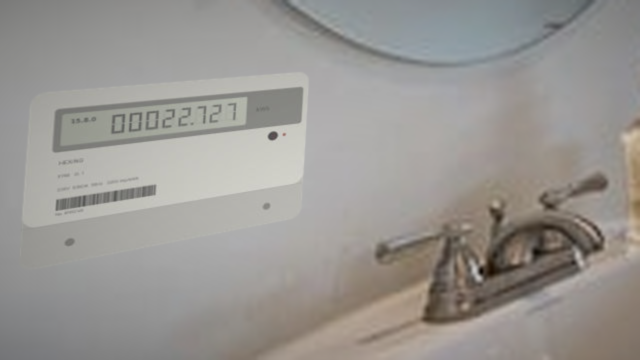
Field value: 22.727 kWh
